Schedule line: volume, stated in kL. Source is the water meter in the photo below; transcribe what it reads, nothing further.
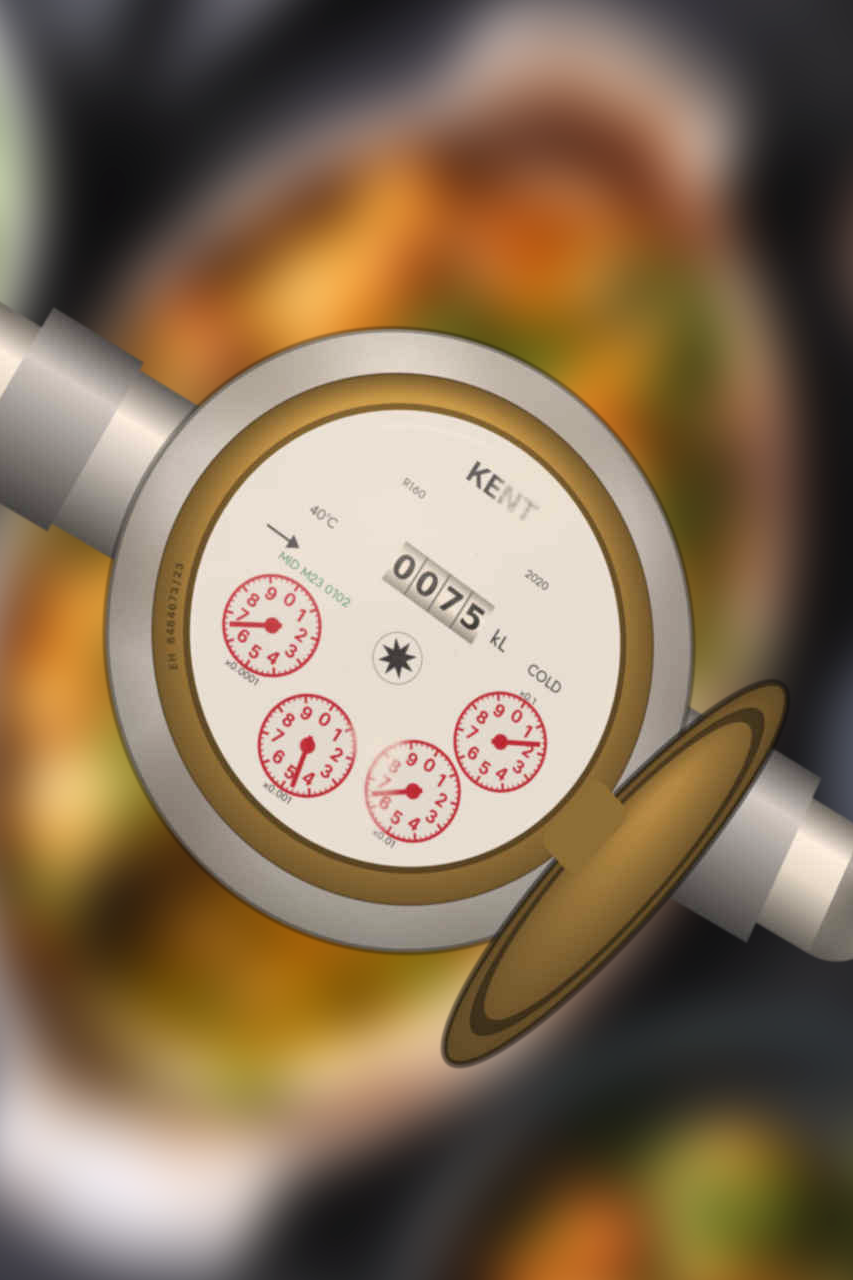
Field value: 75.1646 kL
